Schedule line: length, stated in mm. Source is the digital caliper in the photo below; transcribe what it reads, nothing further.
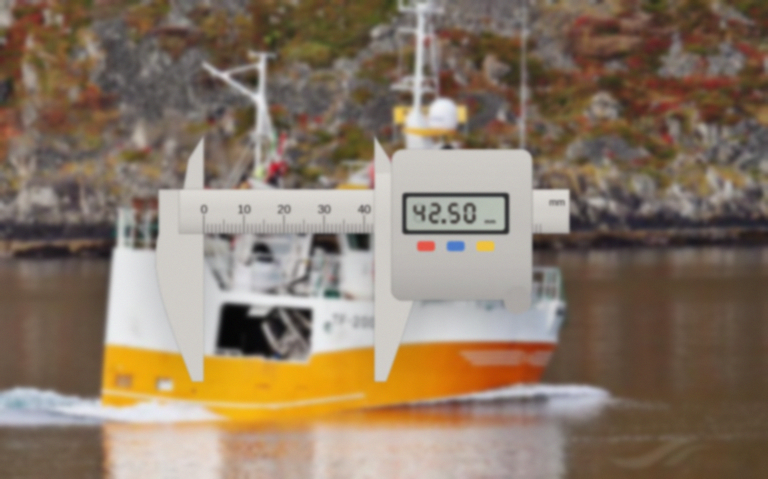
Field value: 42.50 mm
